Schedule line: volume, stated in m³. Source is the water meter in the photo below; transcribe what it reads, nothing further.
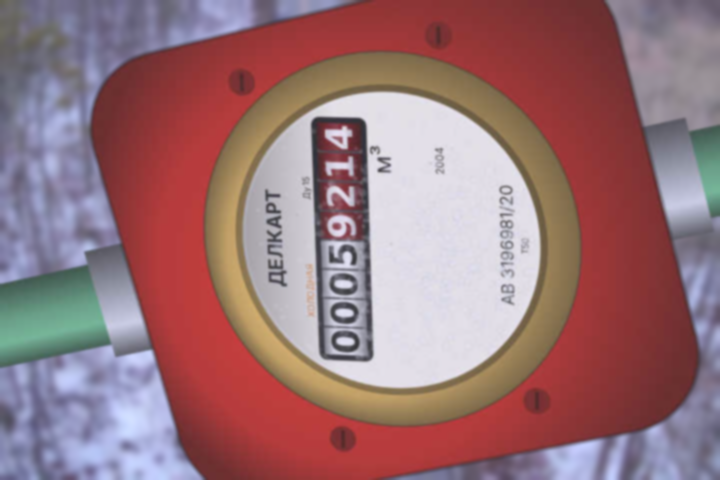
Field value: 5.9214 m³
